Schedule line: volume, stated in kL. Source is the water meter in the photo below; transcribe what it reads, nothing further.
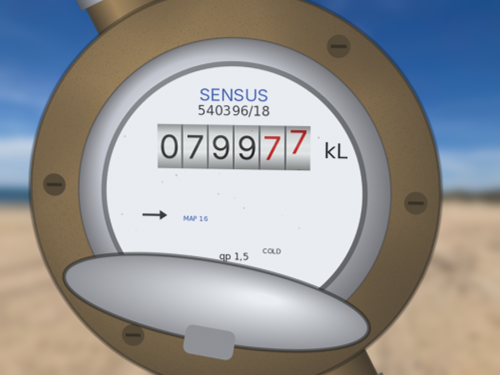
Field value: 799.77 kL
